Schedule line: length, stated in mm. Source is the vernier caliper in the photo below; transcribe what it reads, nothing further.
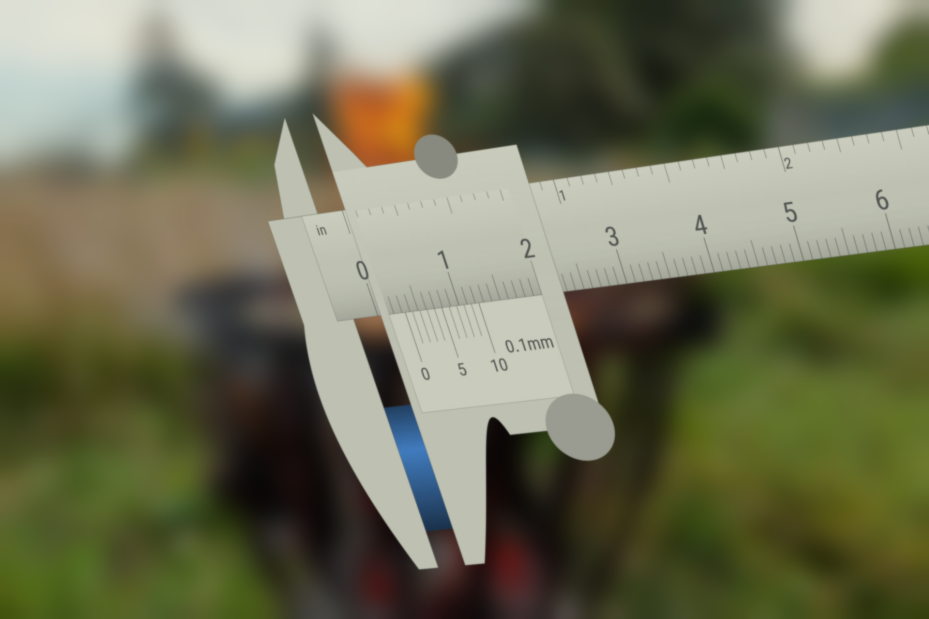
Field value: 3.4 mm
